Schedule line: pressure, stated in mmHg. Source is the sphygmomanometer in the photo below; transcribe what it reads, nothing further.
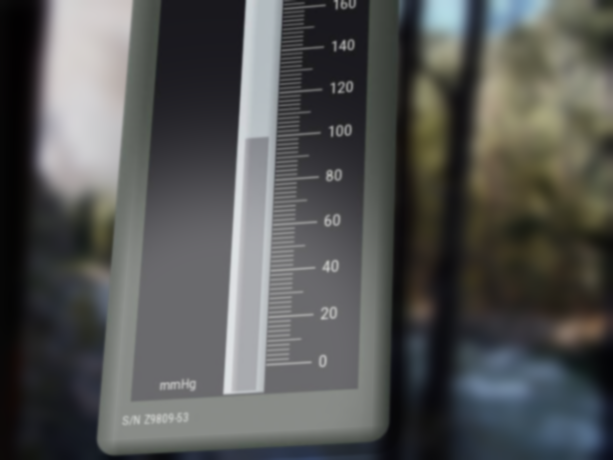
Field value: 100 mmHg
